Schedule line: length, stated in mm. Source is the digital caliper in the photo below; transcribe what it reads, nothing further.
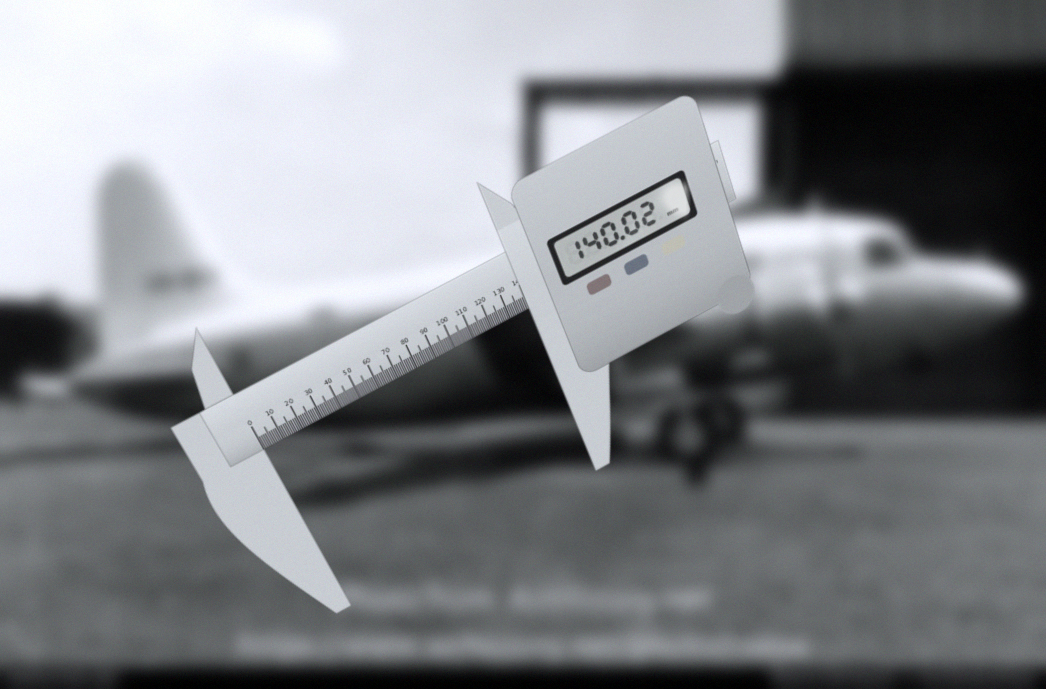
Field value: 140.02 mm
